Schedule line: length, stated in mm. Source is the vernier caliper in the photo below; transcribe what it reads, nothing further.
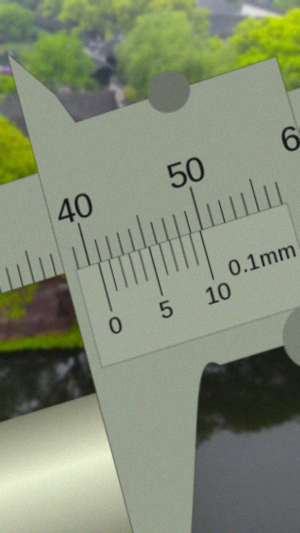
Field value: 40.8 mm
